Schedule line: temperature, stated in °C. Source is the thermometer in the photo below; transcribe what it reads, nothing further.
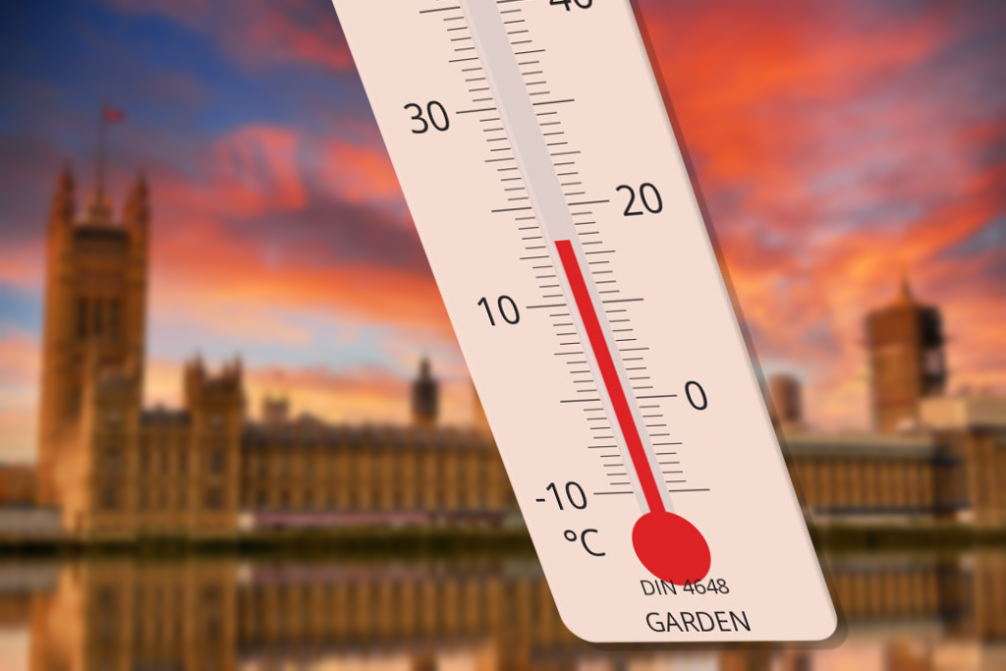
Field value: 16.5 °C
